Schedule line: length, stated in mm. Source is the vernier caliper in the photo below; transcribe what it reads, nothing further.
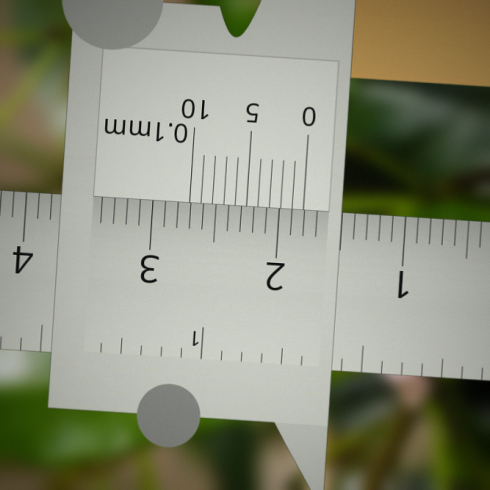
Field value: 18.1 mm
